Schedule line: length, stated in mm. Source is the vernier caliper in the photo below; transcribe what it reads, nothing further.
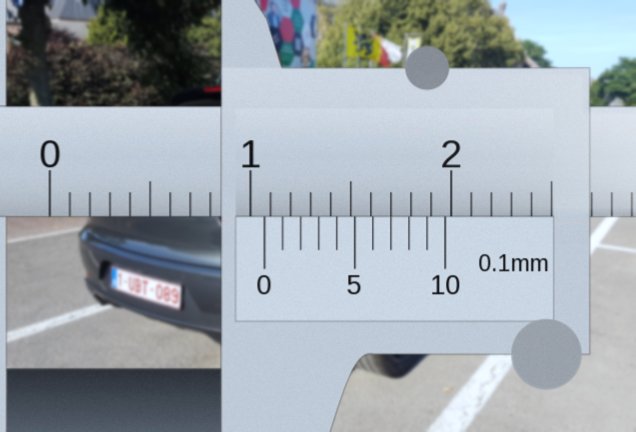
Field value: 10.7 mm
